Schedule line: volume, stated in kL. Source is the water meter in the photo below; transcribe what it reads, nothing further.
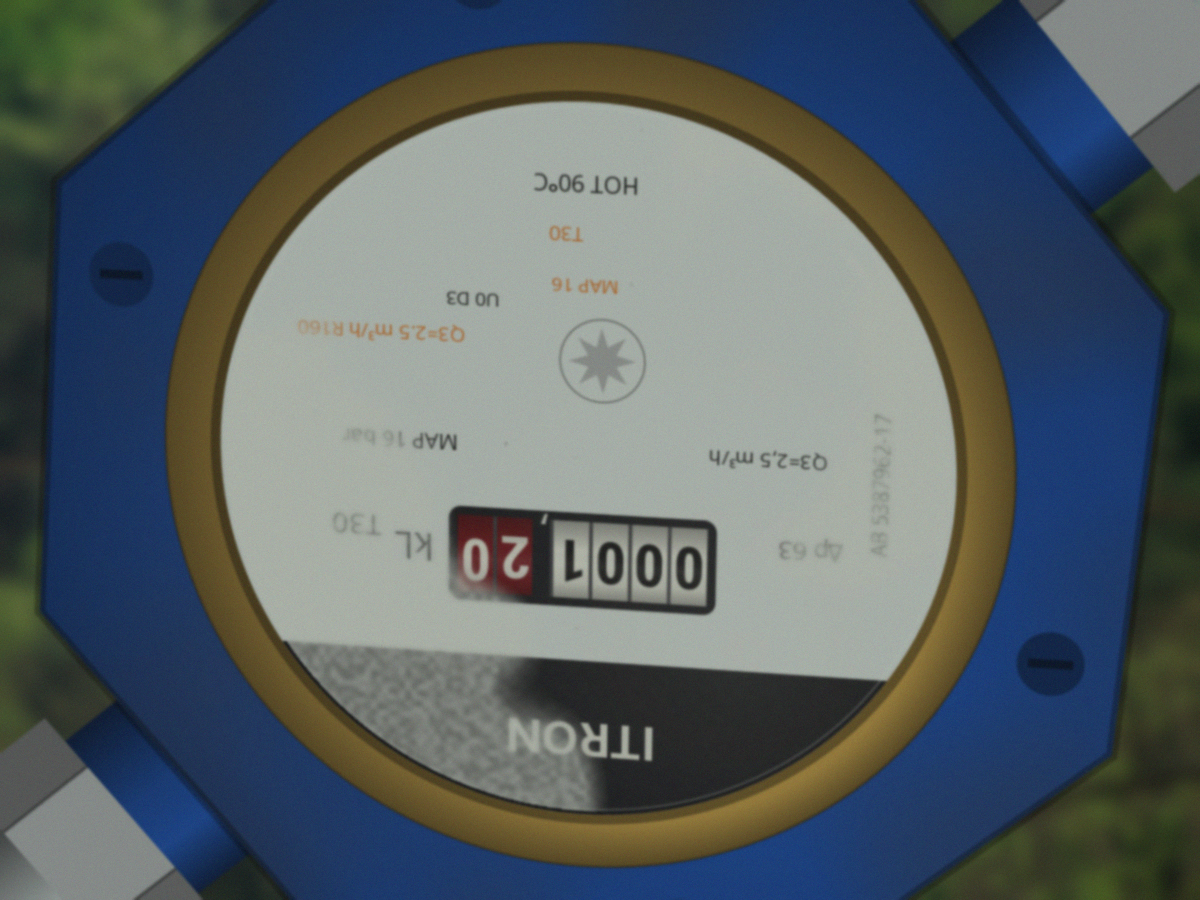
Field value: 1.20 kL
